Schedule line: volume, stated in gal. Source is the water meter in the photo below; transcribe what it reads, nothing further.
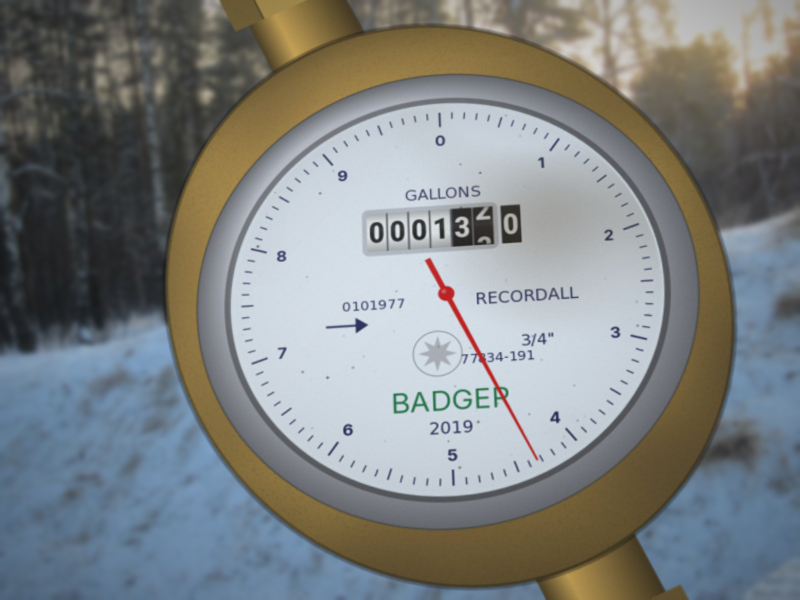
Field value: 1324.3 gal
